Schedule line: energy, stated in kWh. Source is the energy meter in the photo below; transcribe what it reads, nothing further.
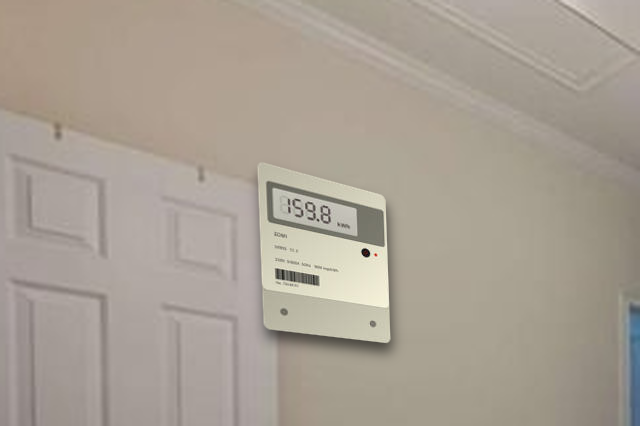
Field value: 159.8 kWh
